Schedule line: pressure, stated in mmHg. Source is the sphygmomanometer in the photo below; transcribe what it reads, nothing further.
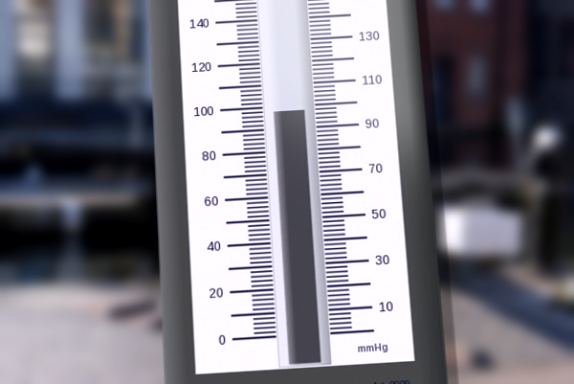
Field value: 98 mmHg
